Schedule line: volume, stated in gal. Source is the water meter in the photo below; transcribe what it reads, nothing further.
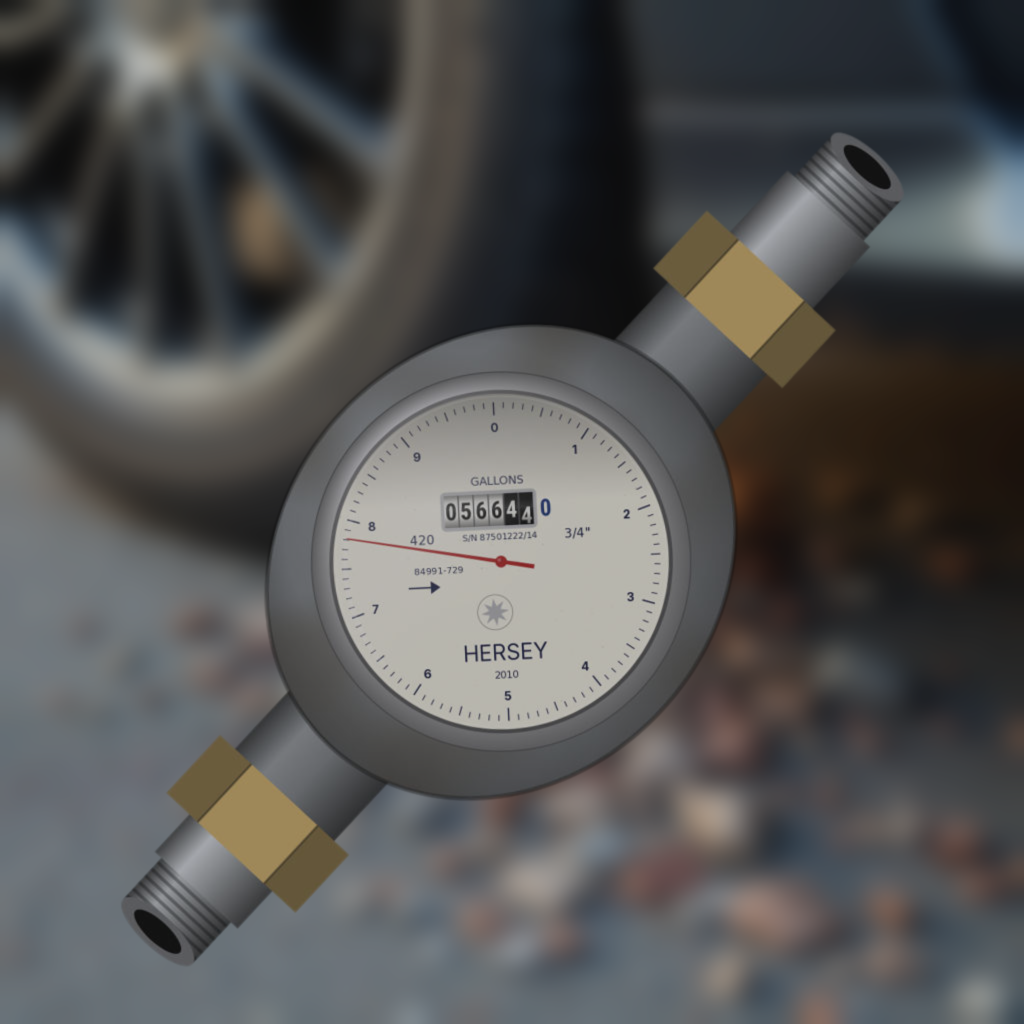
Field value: 566437.8 gal
